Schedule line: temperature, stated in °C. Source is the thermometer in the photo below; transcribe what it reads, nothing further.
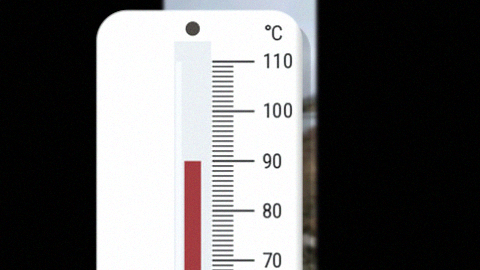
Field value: 90 °C
